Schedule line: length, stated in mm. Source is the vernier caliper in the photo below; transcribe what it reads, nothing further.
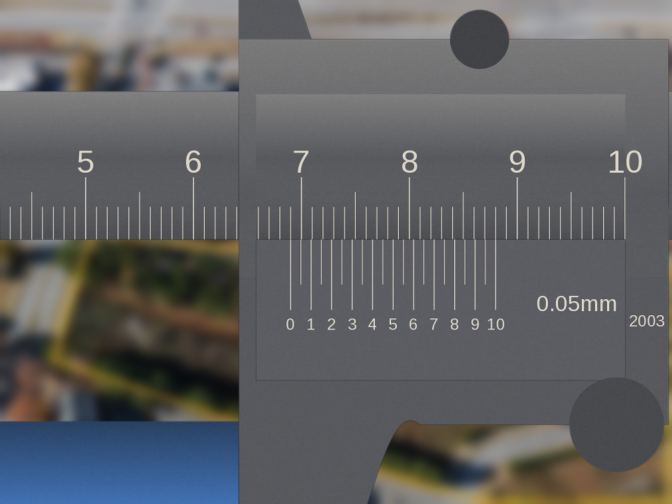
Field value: 69.0 mm
